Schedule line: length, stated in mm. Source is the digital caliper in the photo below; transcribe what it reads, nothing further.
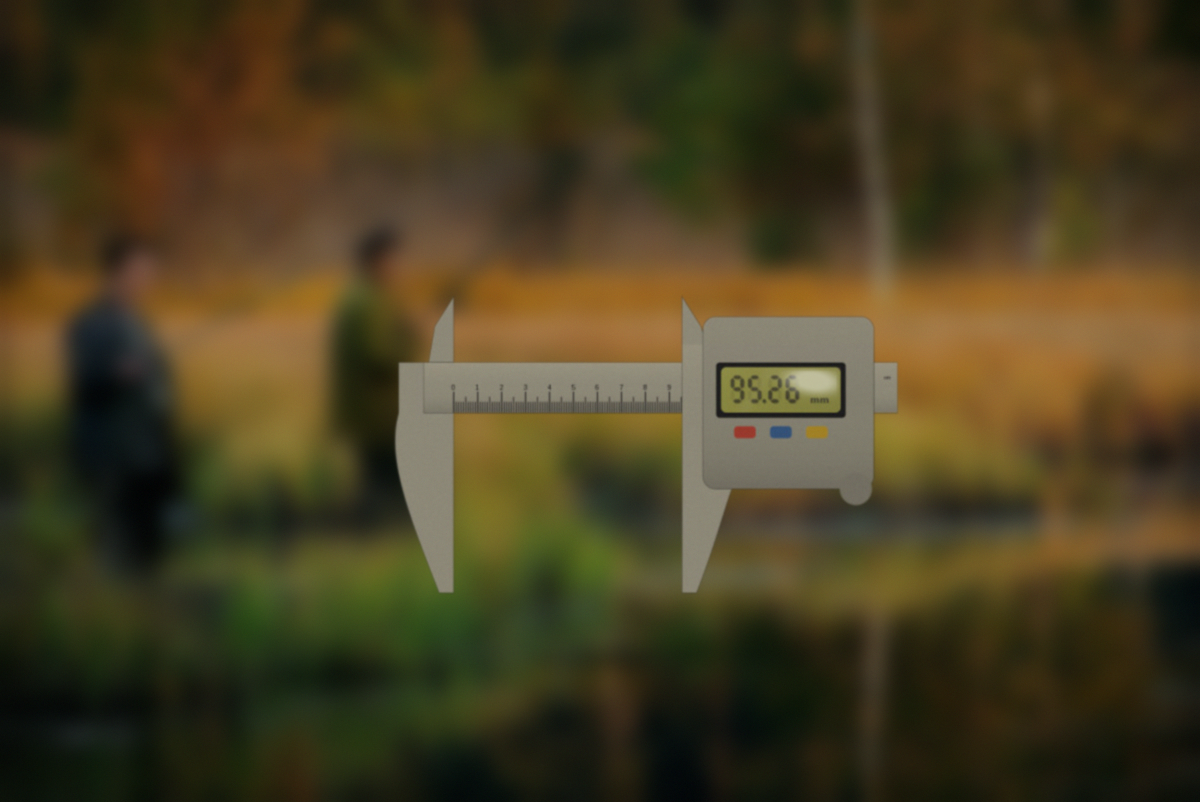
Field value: 95.26 mm
